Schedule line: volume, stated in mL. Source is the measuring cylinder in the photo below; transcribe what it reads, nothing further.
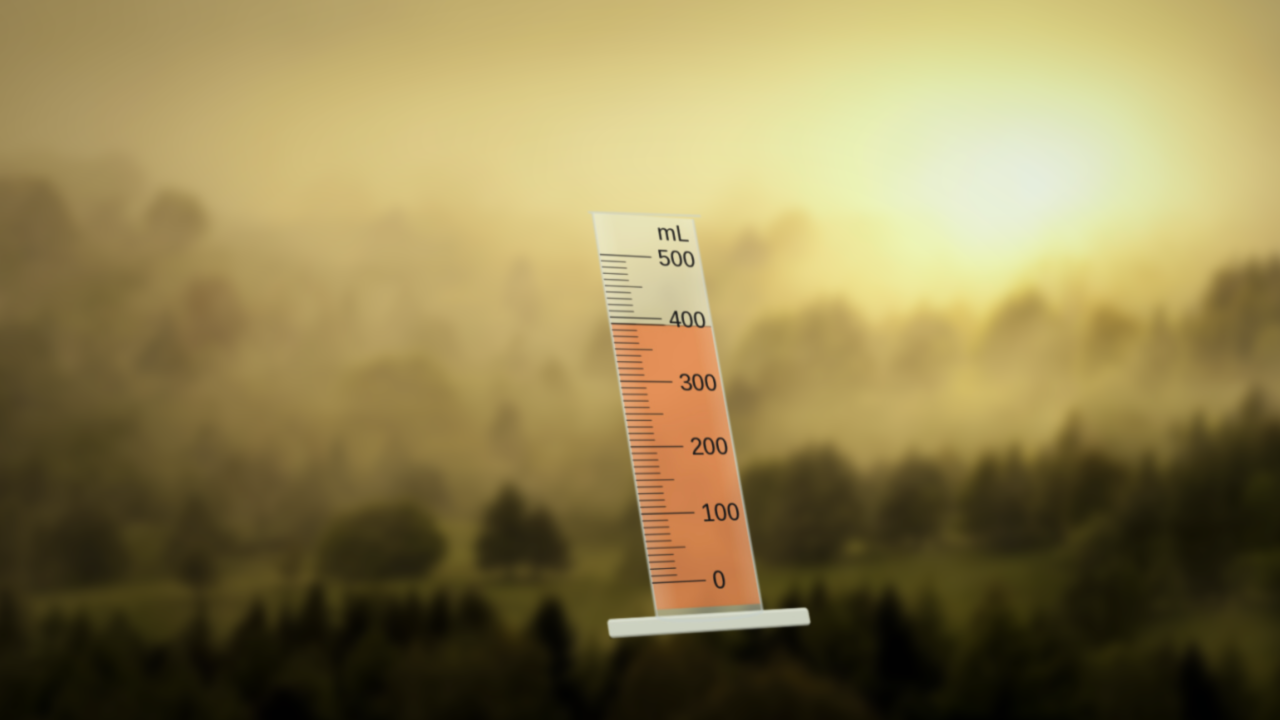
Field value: 390 mL
